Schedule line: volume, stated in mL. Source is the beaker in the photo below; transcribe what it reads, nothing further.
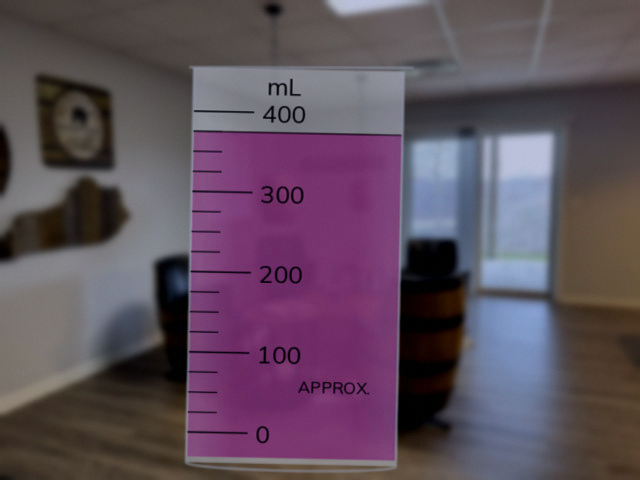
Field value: 375 mL
